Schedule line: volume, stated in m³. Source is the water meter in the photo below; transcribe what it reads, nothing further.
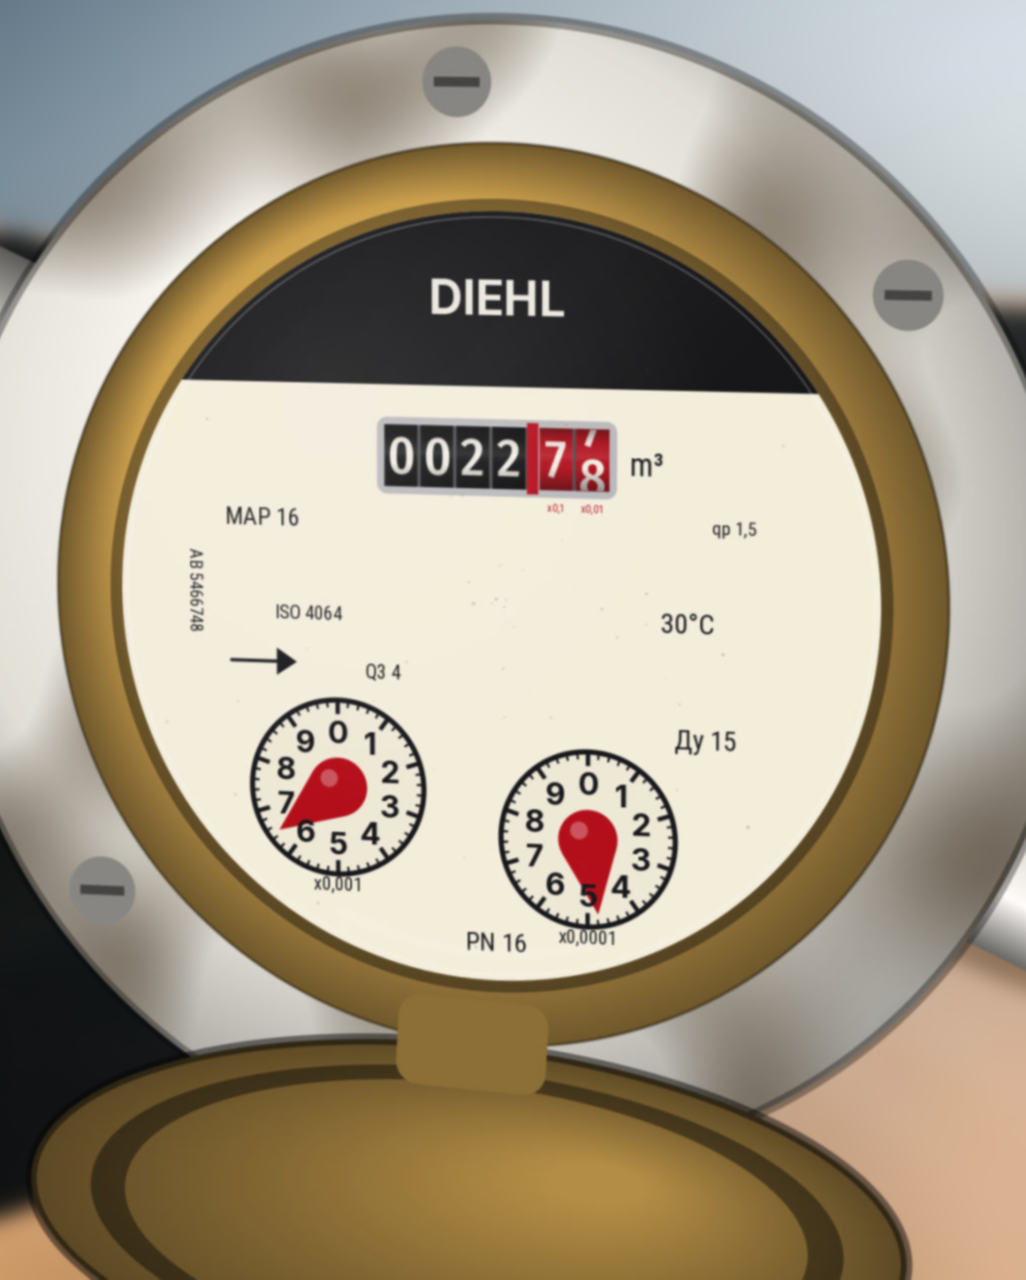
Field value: 22.7764 m³
